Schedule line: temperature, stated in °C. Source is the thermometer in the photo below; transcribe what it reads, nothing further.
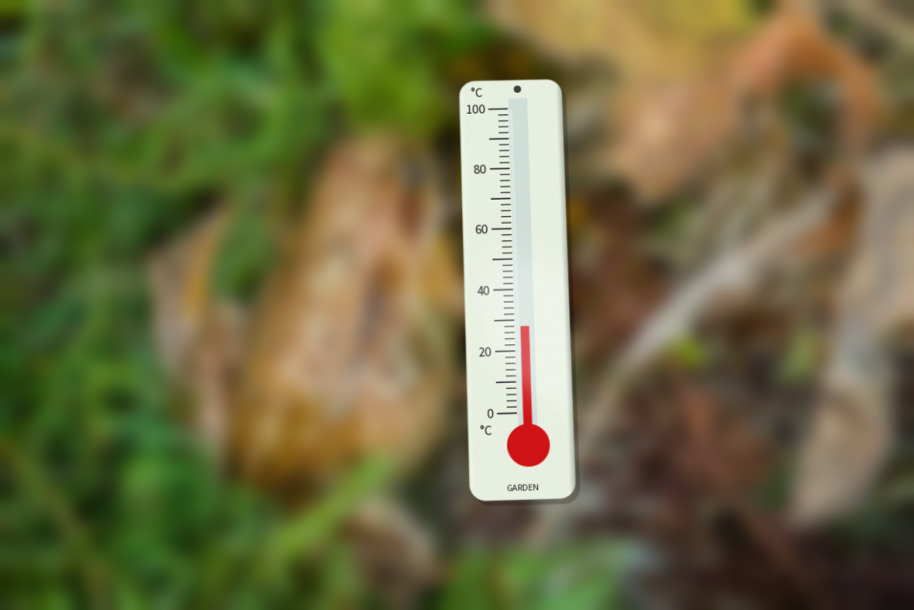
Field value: 28 °C
